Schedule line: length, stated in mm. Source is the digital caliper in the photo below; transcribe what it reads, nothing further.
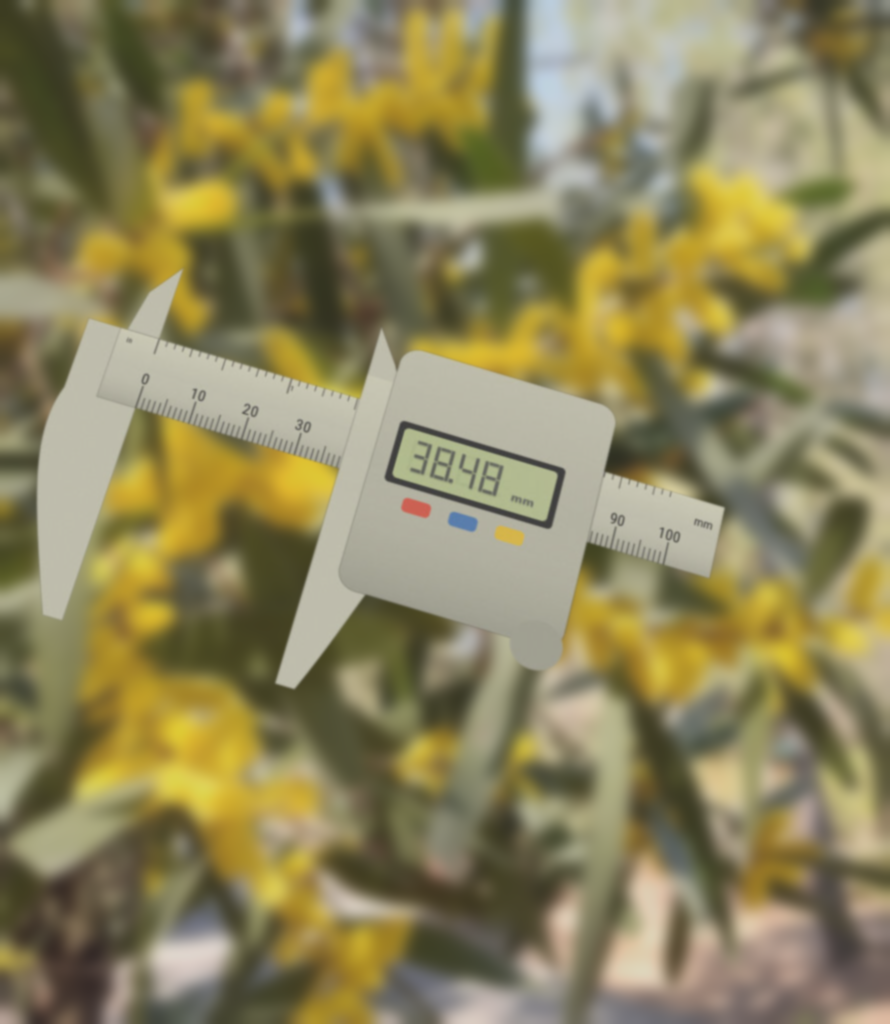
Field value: 38.48 mm
